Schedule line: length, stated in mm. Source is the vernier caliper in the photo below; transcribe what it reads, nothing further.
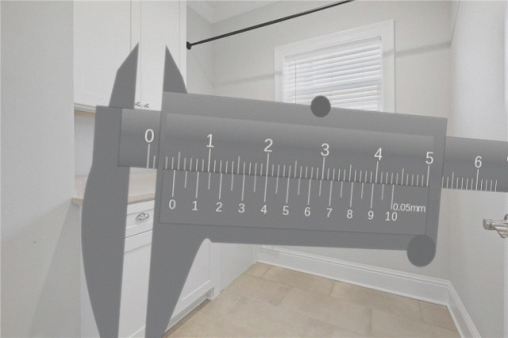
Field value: 4.4 mm
